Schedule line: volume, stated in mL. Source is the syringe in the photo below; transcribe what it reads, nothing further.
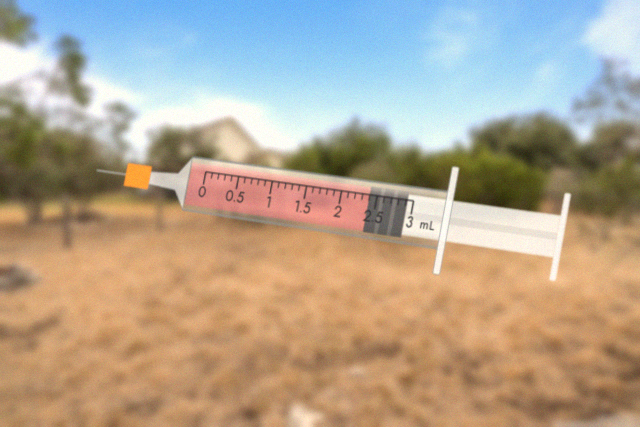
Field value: 2.4 mL
